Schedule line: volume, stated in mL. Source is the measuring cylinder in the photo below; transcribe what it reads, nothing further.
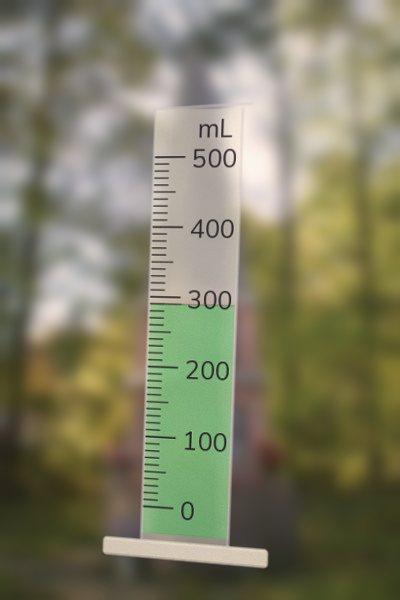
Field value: 290 mL
